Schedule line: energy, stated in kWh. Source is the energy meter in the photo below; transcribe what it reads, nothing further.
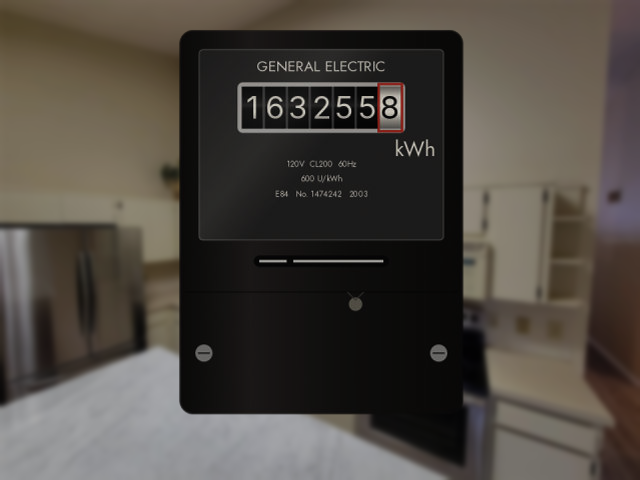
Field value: 163255.8 kWh
